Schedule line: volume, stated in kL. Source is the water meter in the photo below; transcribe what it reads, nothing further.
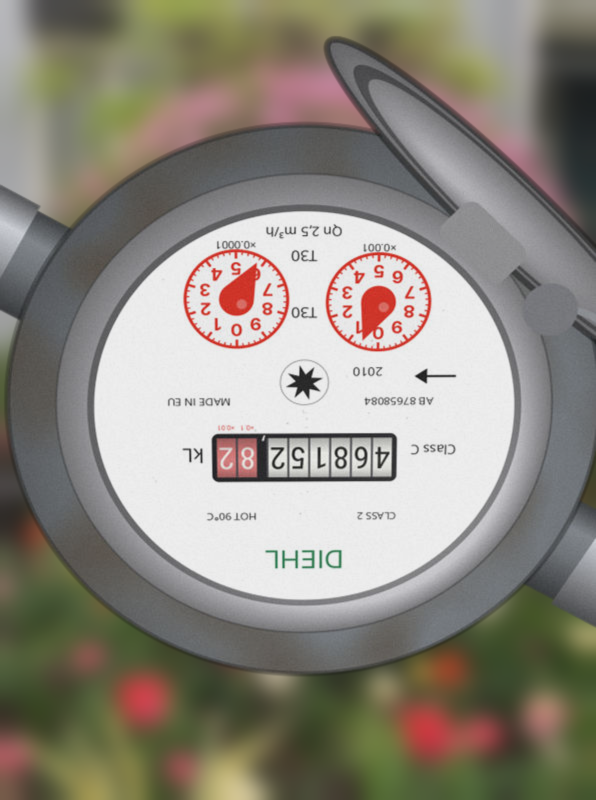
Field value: 468152.8205 kL
